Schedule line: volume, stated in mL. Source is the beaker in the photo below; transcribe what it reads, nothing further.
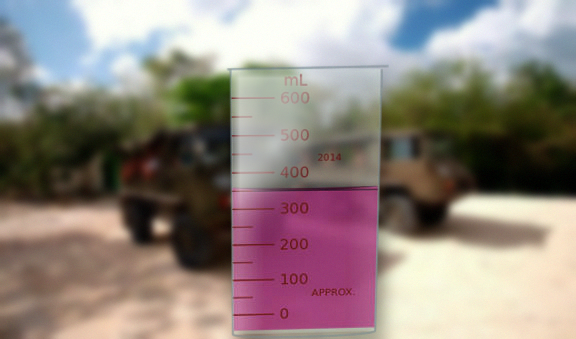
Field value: 350 mL
